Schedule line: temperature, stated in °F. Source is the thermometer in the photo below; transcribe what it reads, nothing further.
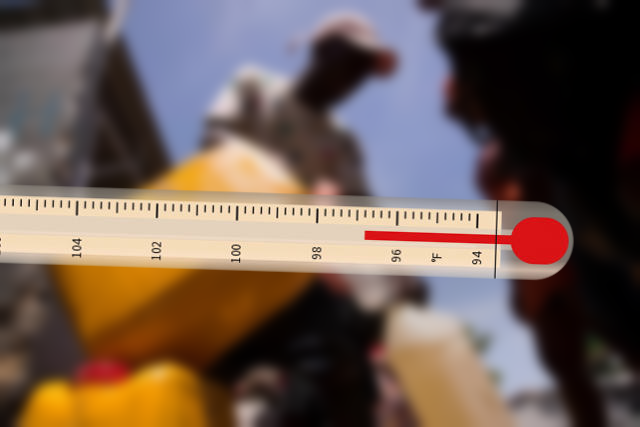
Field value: 96.8 °F
